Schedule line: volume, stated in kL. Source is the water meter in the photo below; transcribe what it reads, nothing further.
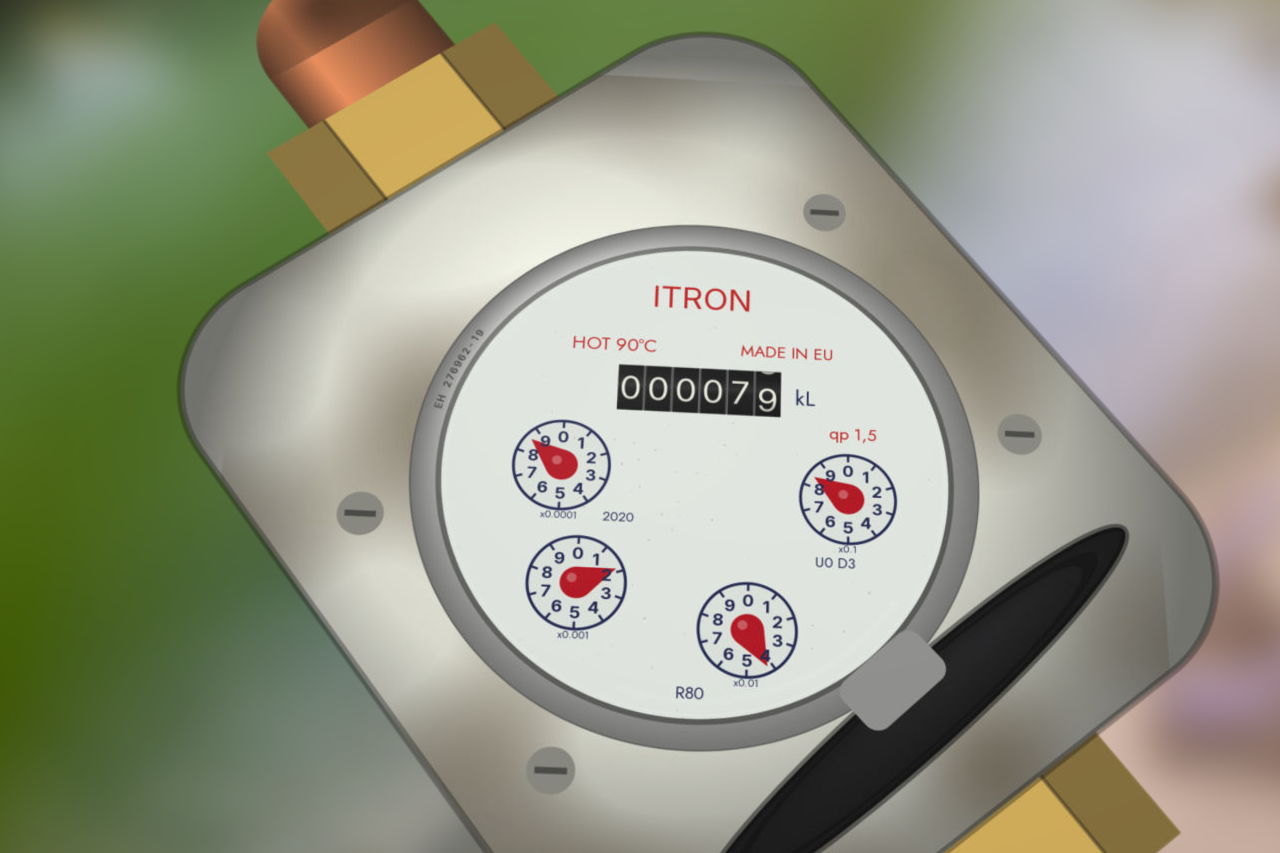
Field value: 78.8418 kL
